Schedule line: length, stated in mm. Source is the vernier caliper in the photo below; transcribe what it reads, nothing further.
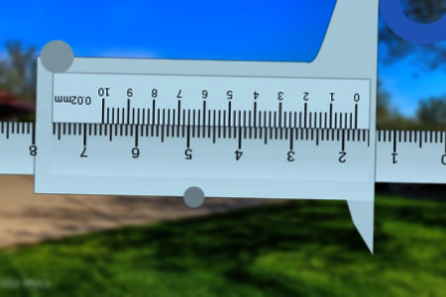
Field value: 17.6 mm
